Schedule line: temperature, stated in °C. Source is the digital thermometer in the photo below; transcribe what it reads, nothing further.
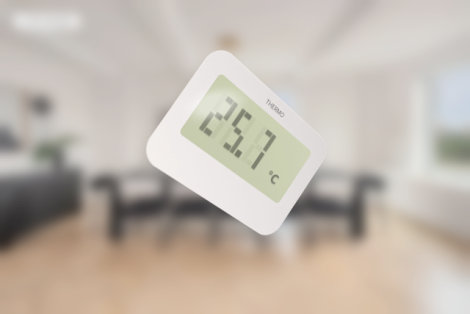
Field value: 25.7 °C
